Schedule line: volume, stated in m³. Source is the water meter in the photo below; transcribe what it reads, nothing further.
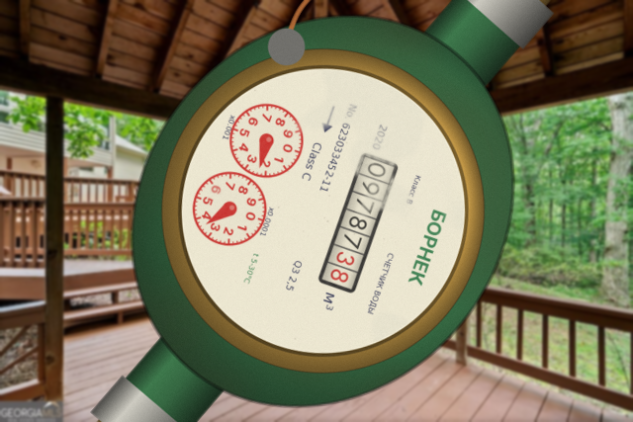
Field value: 9787.3823 m³
